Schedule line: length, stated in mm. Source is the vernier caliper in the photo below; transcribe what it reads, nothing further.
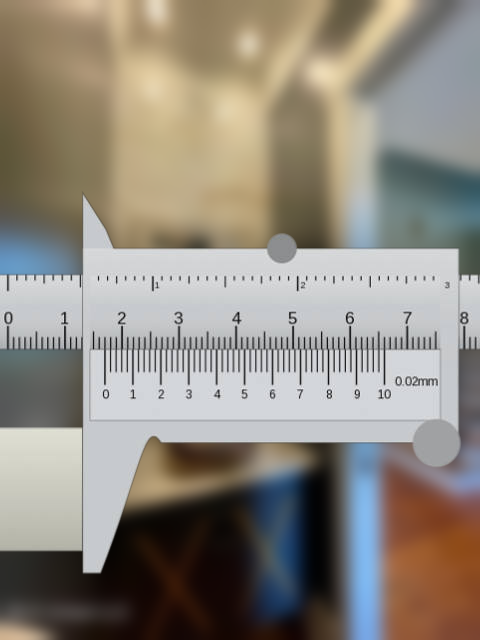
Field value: 17.0 mm
